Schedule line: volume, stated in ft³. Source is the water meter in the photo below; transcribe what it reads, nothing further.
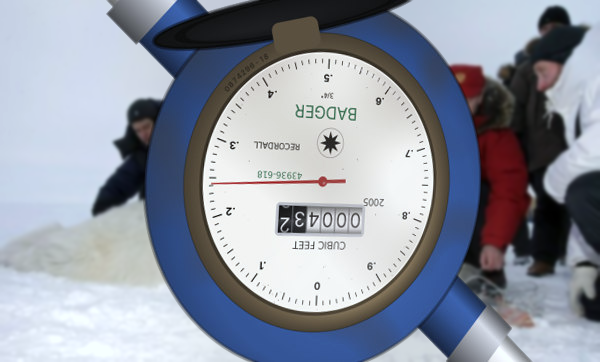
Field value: 432.24 ft³
